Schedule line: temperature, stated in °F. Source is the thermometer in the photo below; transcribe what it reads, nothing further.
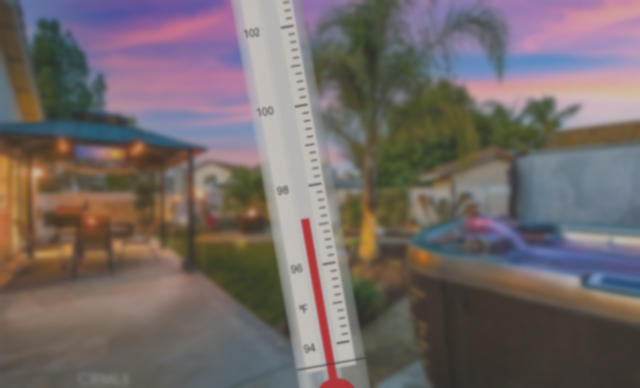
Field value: 97.2 °F
